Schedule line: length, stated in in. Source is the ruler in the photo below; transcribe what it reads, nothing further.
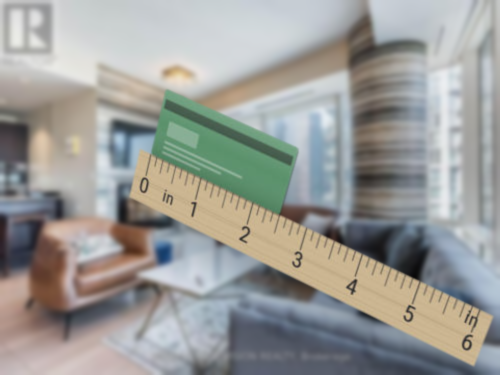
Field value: 2.5 in
